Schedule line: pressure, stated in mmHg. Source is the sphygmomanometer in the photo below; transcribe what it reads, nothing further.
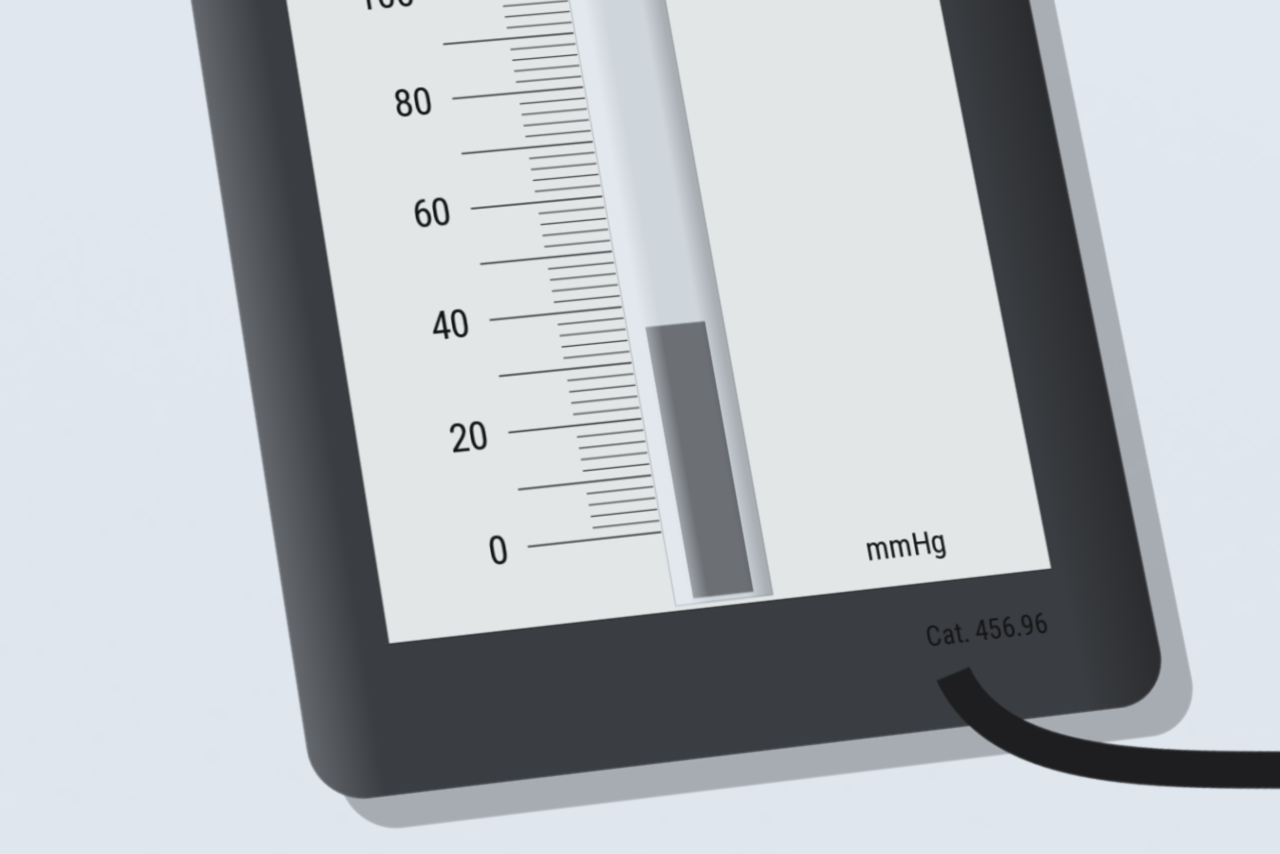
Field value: 36 mmHg
